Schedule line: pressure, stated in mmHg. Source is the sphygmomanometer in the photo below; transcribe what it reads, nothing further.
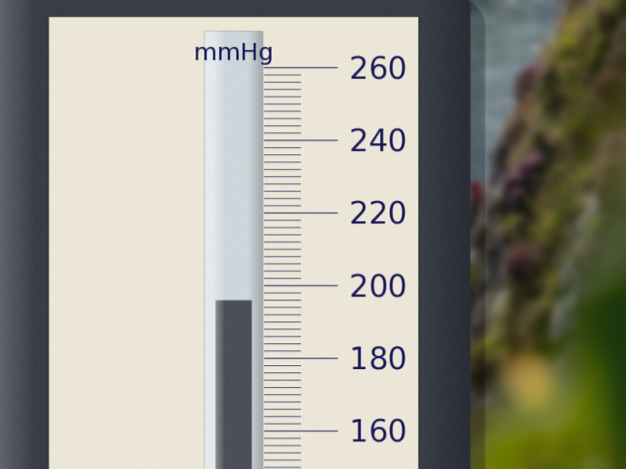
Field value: 196 mmHg
